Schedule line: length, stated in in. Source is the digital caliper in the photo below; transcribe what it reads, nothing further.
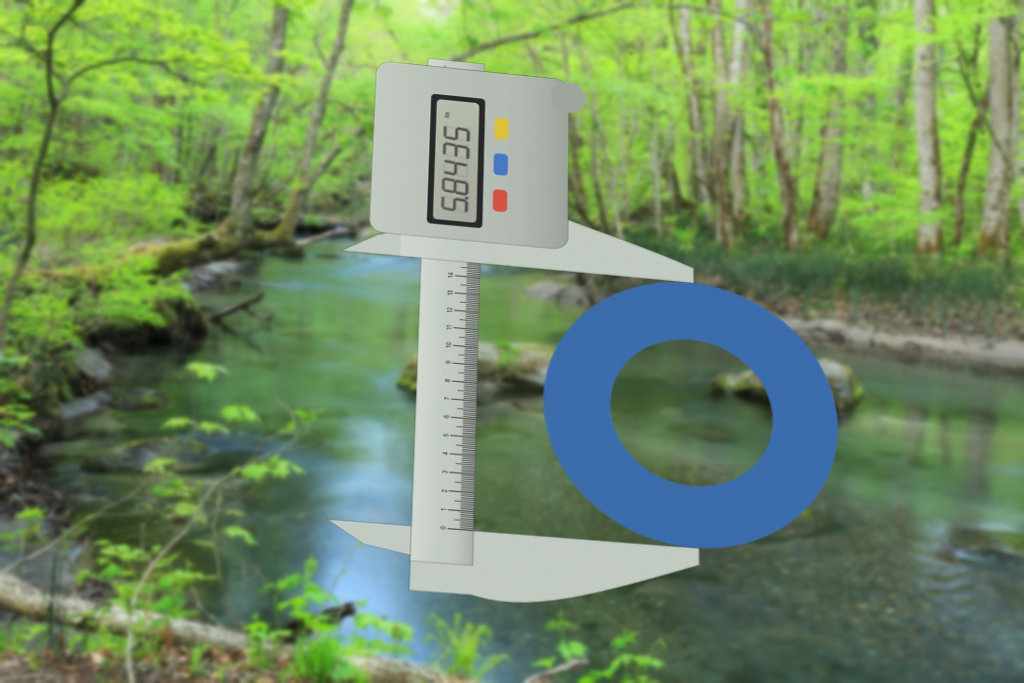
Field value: 5.8435 in
